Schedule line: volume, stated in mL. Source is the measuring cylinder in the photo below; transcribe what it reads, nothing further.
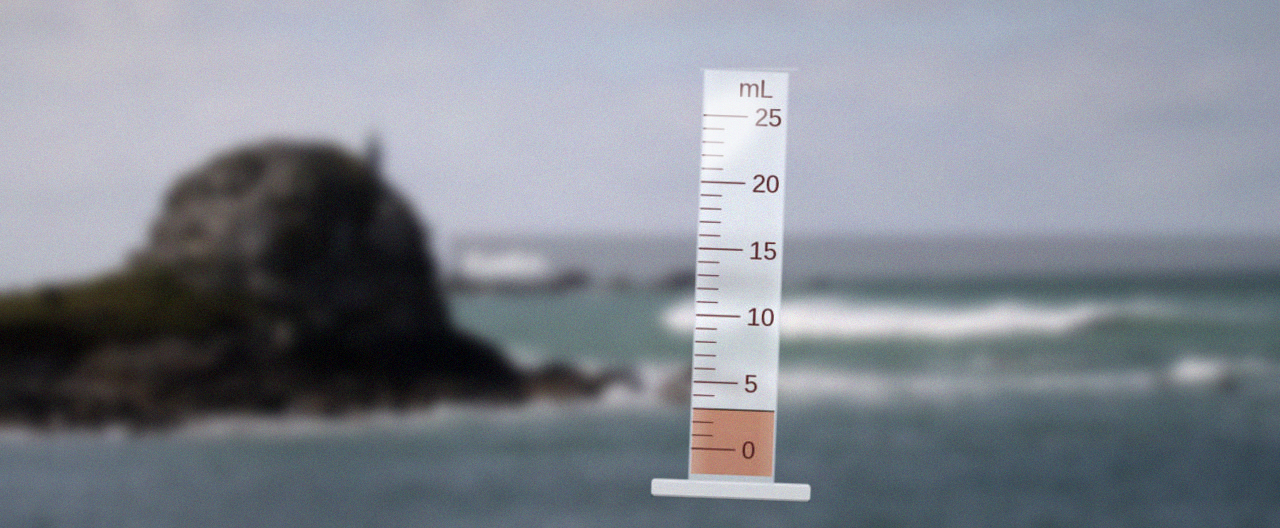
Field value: 3 mL
